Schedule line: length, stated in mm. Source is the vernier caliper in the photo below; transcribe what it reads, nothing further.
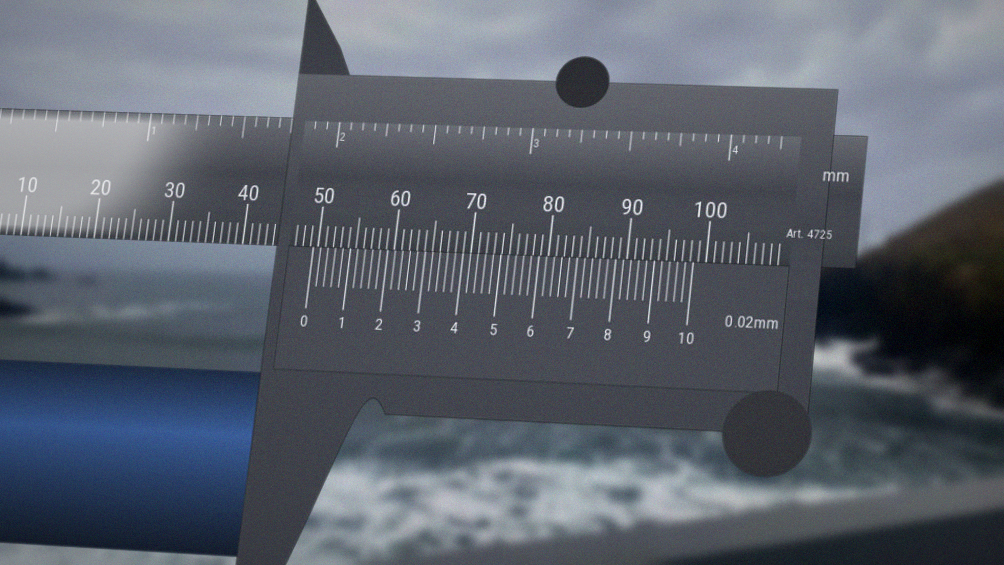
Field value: 49.4 mm
